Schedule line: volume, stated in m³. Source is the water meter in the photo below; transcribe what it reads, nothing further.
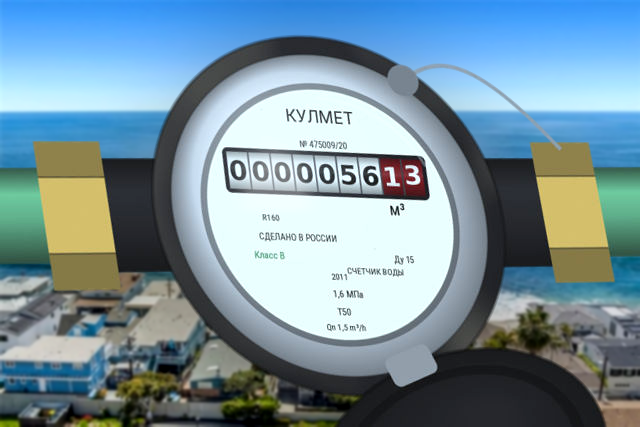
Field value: 56.13 m³
